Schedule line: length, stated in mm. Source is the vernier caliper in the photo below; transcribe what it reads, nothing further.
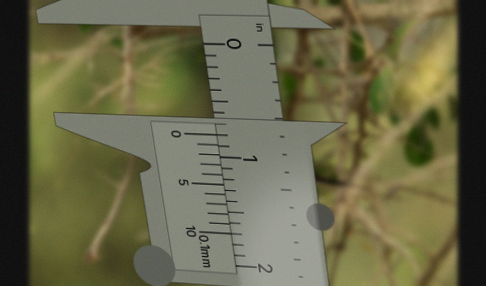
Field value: 8.0 mm
